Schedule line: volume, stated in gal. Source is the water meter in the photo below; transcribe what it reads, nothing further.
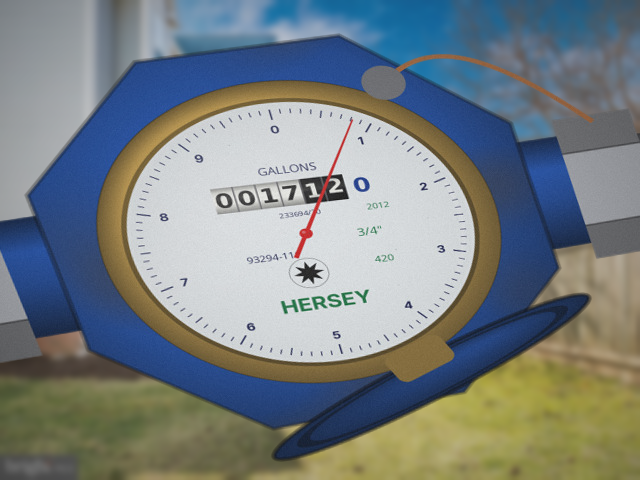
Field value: 17120.8 gal
